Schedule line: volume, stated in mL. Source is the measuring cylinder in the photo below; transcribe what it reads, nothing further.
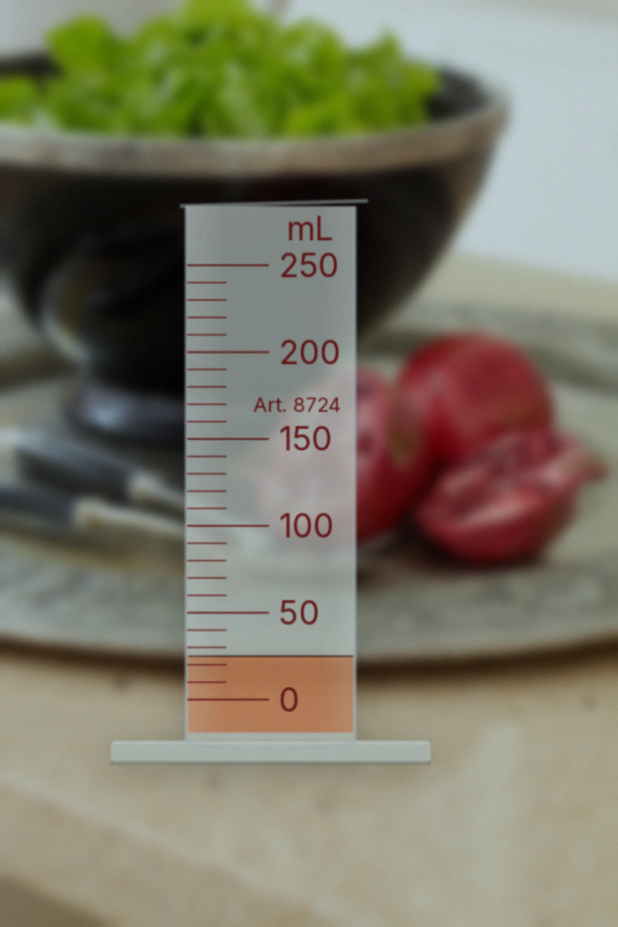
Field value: 25 mL
